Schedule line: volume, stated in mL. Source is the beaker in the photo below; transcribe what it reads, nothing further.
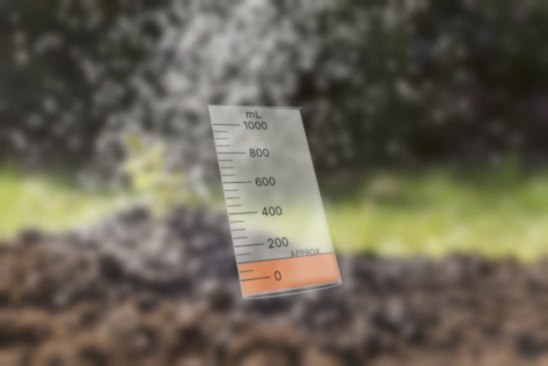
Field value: 100 mL
